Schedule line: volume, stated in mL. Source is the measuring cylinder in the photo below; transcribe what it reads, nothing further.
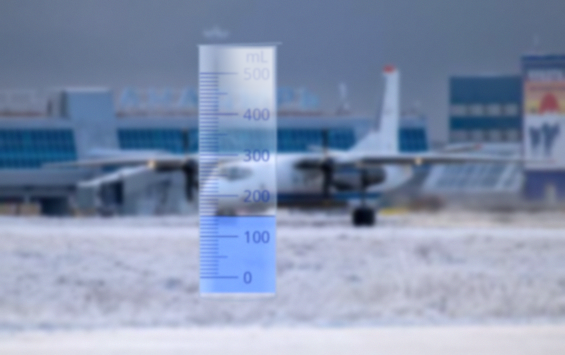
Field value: 150 mL
